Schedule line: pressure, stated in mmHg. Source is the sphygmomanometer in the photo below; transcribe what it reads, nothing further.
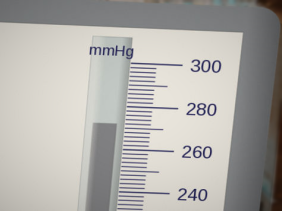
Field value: 272 mmHg
